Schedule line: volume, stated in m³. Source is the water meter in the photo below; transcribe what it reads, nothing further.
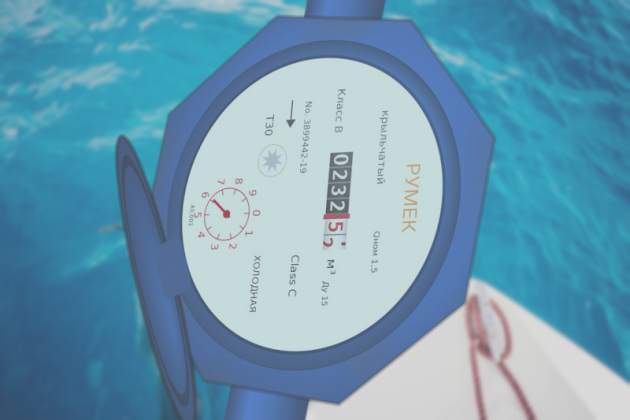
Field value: 232.516 m³
